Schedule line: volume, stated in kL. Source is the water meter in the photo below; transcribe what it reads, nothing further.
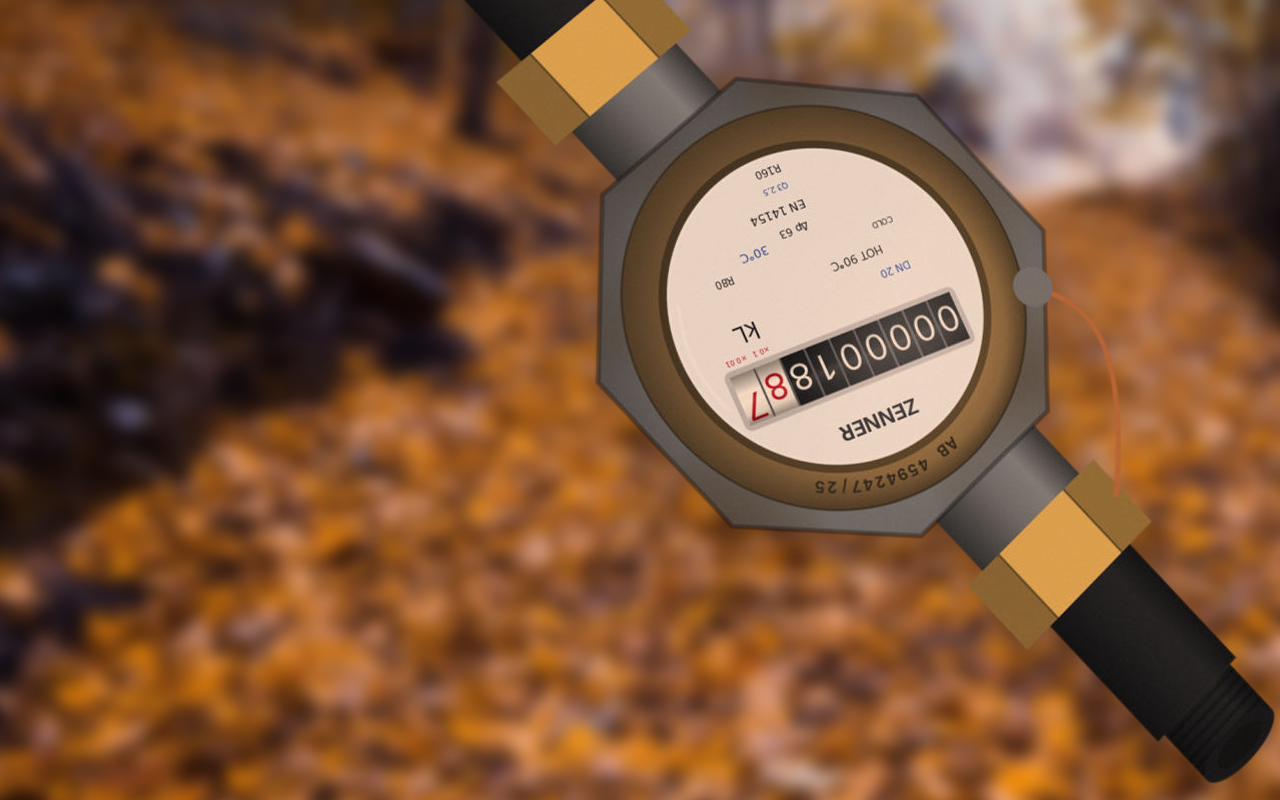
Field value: 18.87 kL
